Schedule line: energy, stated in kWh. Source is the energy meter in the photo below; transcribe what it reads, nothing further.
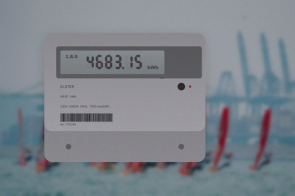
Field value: 4683.15 kWh
